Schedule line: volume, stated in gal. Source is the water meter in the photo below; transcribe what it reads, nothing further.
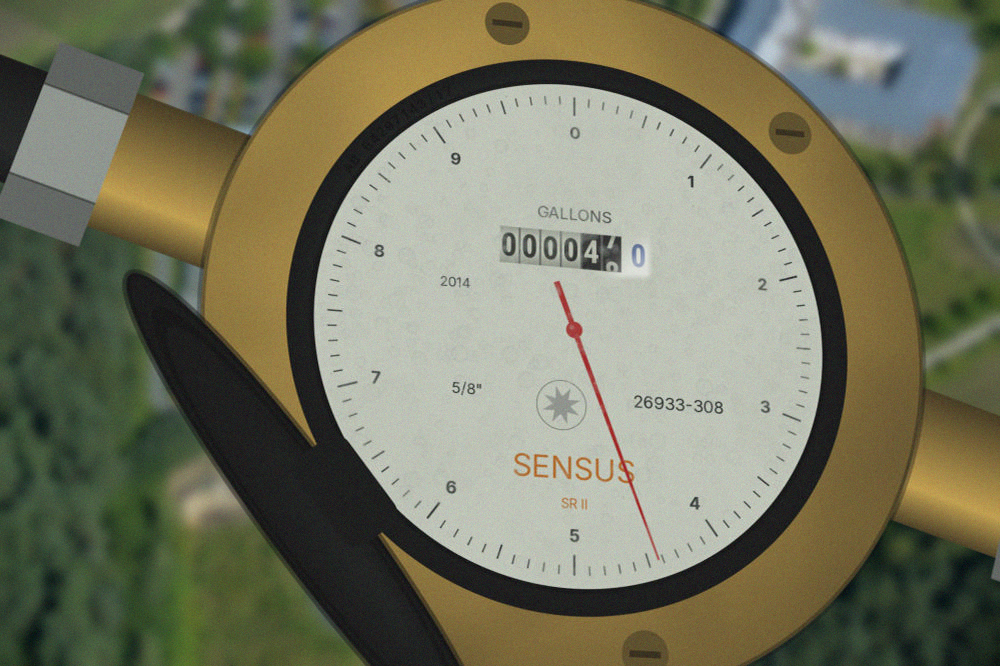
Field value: 474.4 gal
